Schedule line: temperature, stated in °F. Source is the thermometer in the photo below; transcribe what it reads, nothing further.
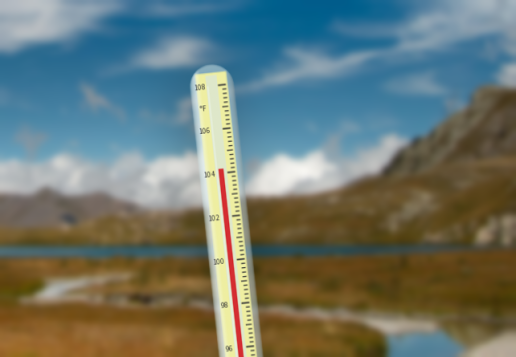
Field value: 104.2 °F
